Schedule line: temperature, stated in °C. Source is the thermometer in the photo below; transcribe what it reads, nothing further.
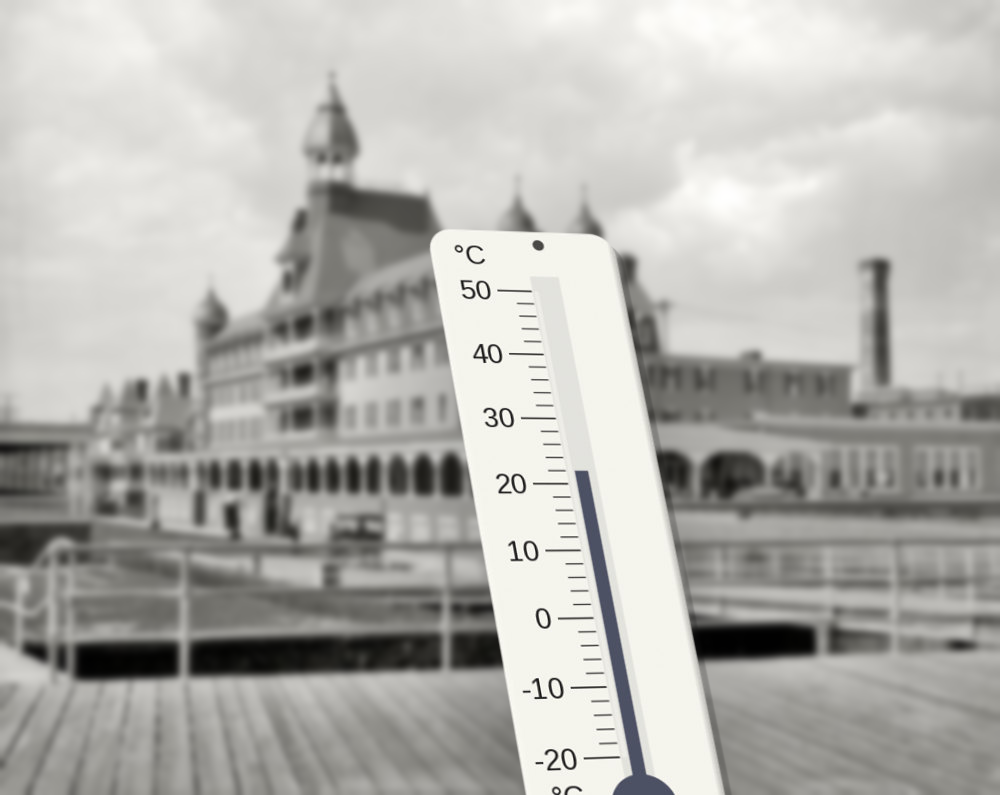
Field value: 22 °C
